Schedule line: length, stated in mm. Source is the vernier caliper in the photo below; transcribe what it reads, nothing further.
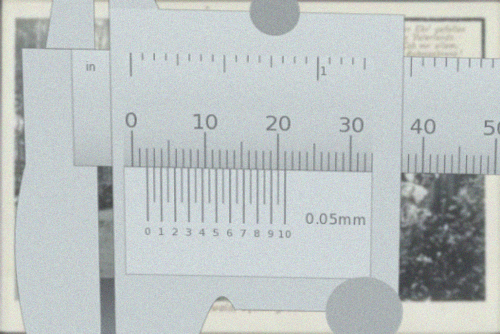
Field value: 2.0 mm
